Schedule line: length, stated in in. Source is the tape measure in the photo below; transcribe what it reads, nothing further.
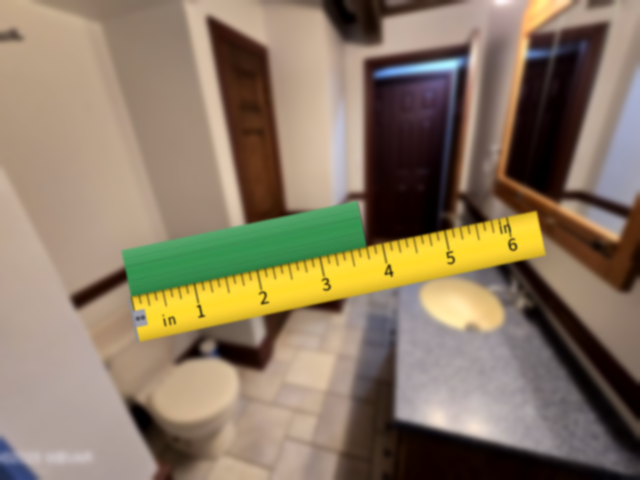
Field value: 3.75 in
